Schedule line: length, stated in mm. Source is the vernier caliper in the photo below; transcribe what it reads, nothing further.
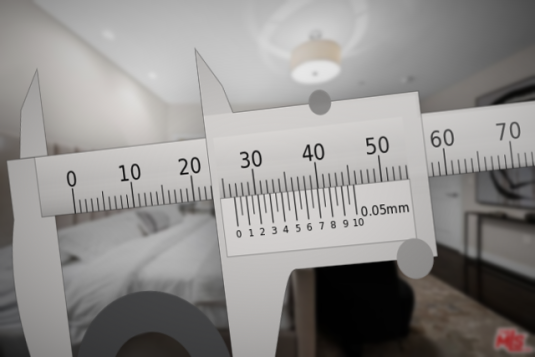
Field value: 26.6 mm
